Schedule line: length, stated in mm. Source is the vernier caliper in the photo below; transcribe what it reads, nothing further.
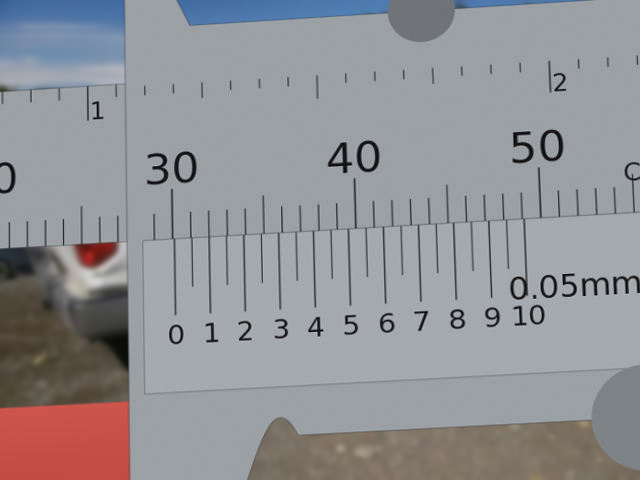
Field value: 30.1 mm
